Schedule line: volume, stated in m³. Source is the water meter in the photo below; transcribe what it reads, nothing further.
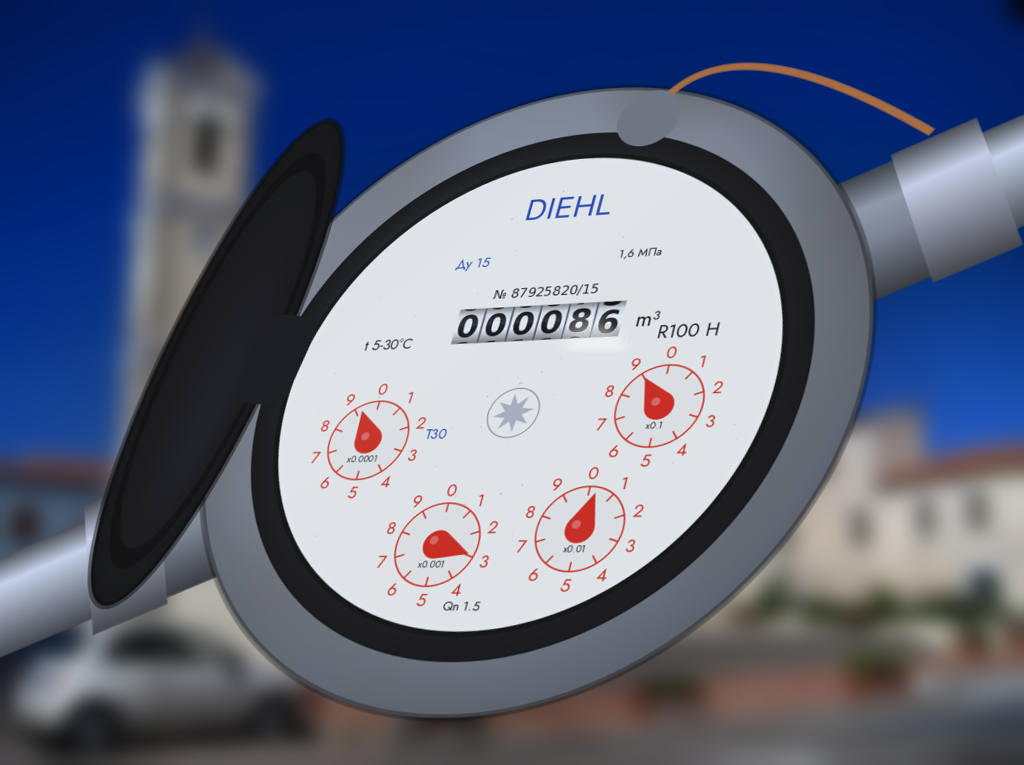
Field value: 85.9029 m³
